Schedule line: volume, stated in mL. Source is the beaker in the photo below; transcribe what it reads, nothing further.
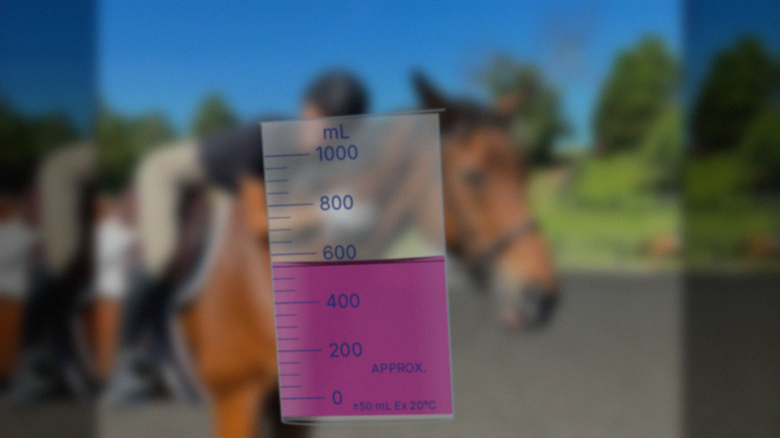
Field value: 550 mL
